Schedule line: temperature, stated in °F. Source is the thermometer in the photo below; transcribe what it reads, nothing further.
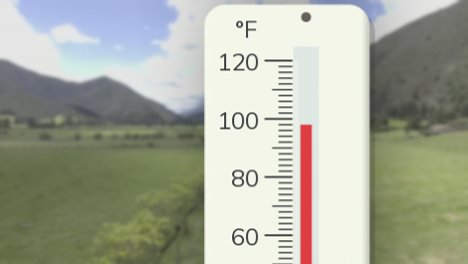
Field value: 98 °F
